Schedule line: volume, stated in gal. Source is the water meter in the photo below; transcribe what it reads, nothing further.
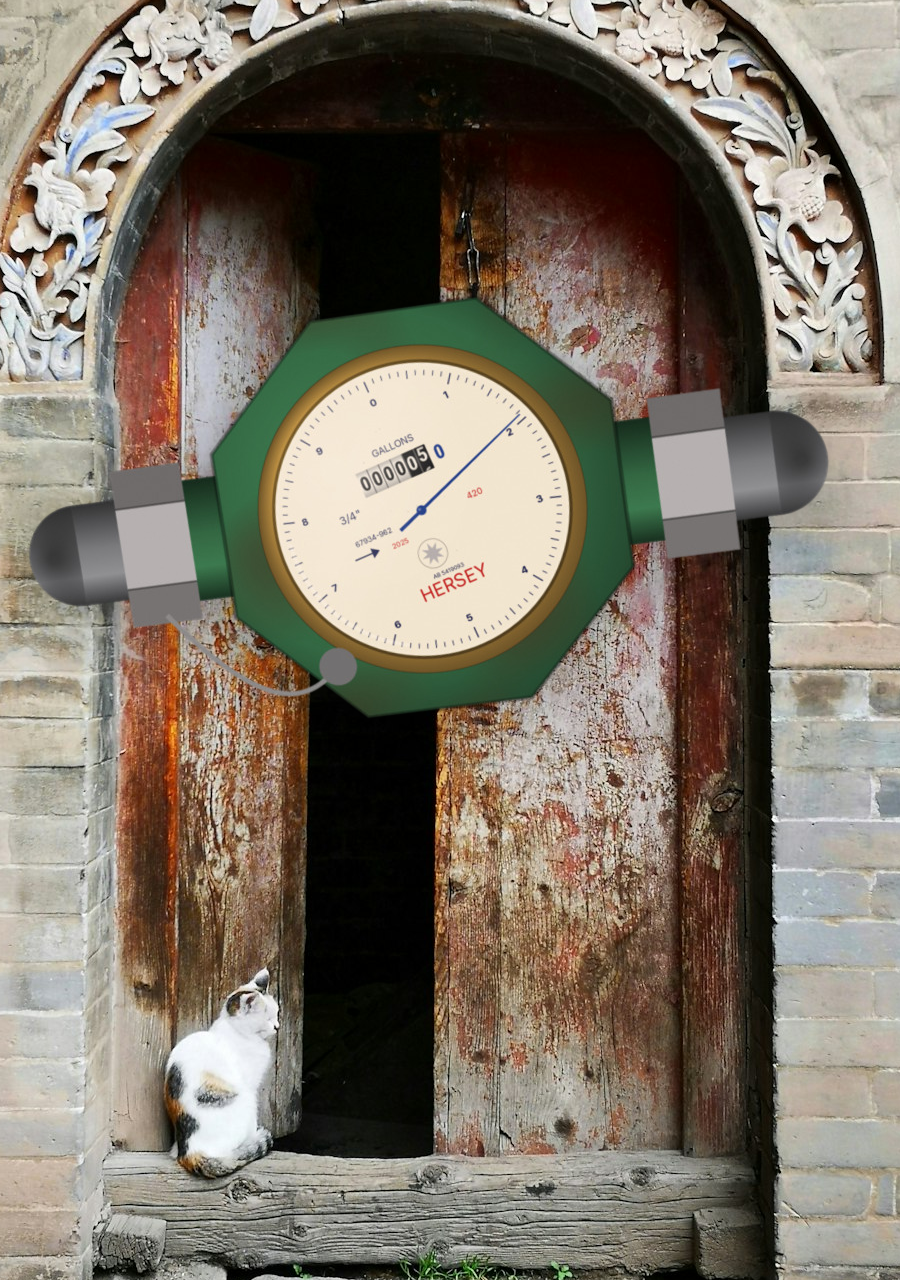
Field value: 51.9 gal
